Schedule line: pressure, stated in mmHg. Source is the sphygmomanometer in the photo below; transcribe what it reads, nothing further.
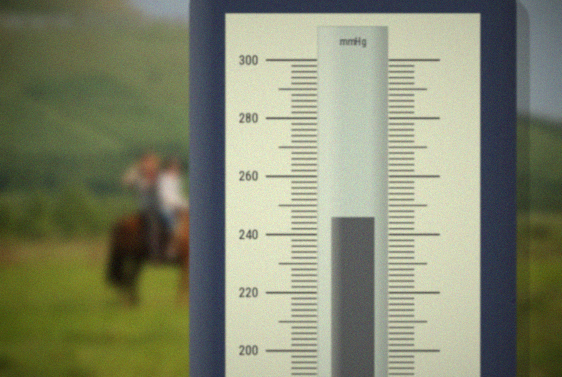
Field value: 246 mmHg
